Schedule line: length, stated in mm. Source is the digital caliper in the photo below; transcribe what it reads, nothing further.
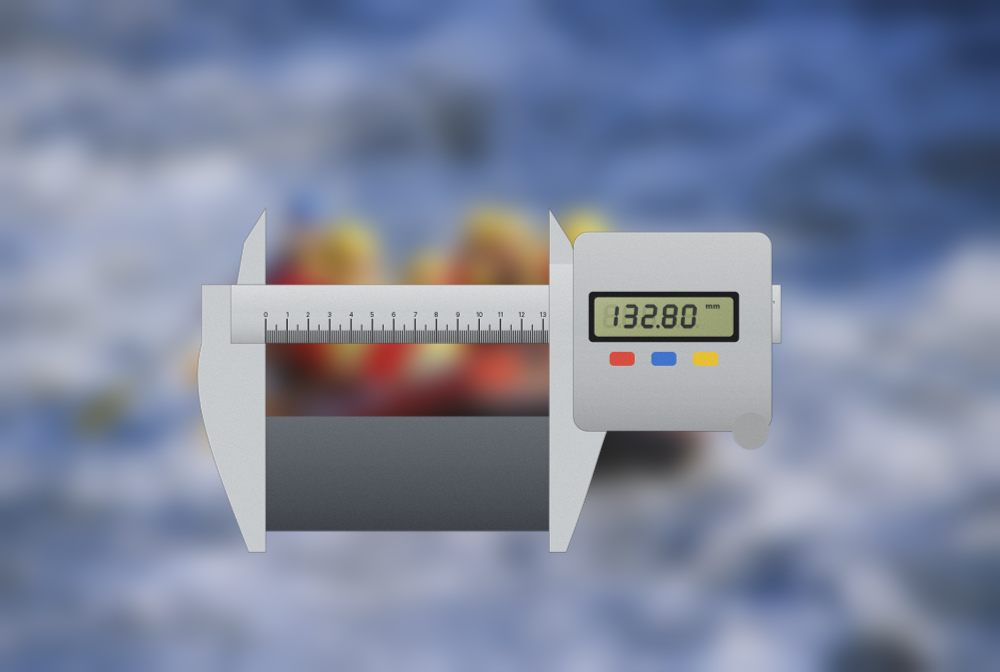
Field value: 132.80 mm
